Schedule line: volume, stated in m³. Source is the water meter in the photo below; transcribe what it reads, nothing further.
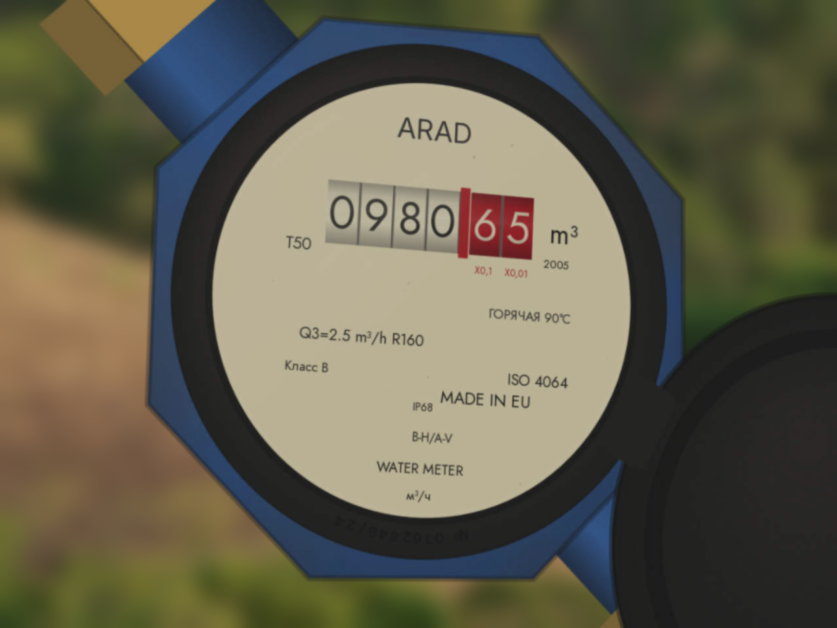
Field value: 980.65 m³
